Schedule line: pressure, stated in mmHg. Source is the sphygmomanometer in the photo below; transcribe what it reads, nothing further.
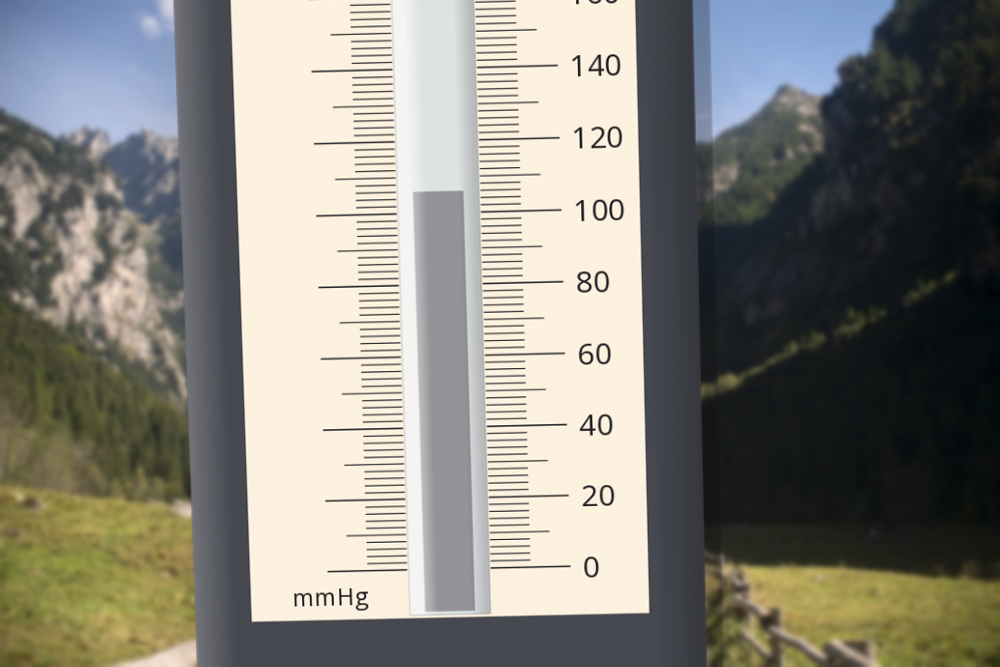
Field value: 106 mmHg
